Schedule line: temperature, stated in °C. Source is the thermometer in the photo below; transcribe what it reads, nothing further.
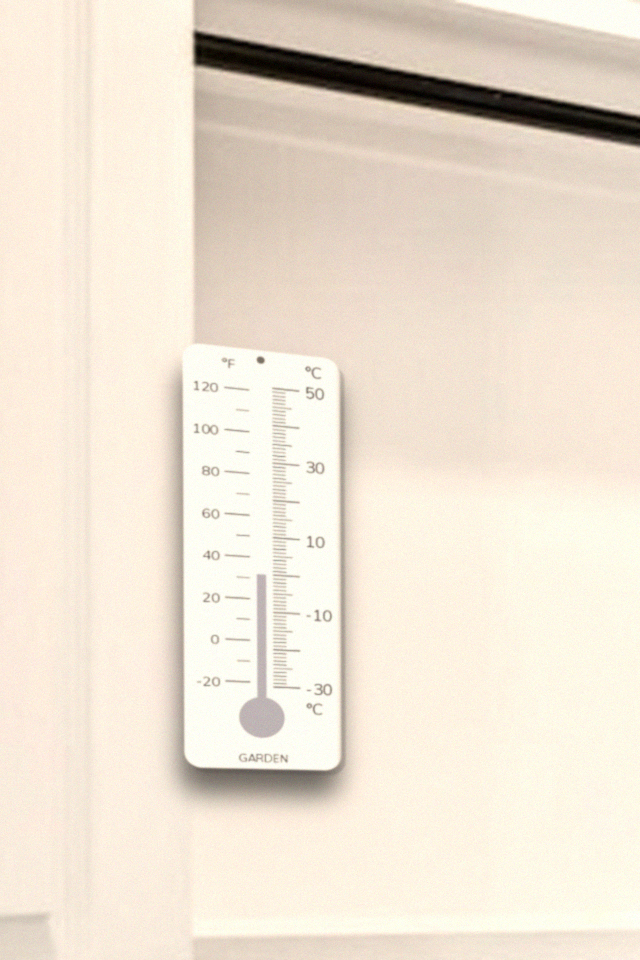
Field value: 0 °C
